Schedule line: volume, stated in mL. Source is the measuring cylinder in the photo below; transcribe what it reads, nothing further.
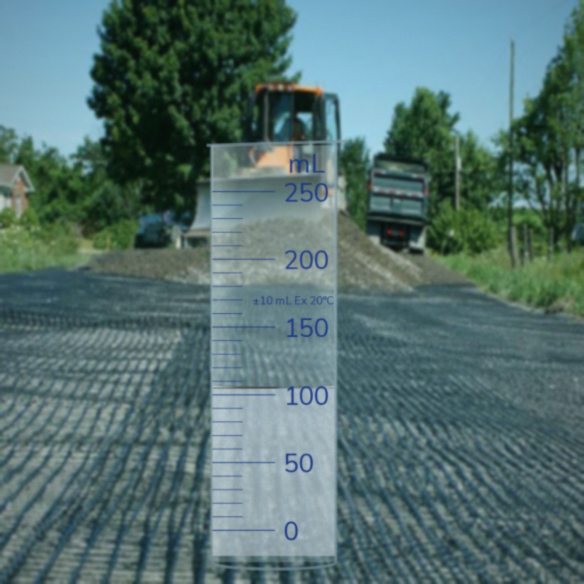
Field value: 105 mL
